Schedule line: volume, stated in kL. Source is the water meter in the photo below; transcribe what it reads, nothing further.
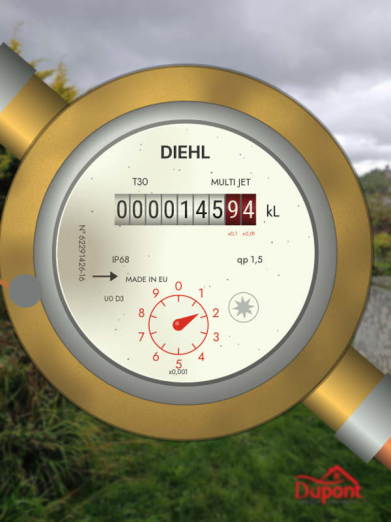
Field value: 145.941 kL
